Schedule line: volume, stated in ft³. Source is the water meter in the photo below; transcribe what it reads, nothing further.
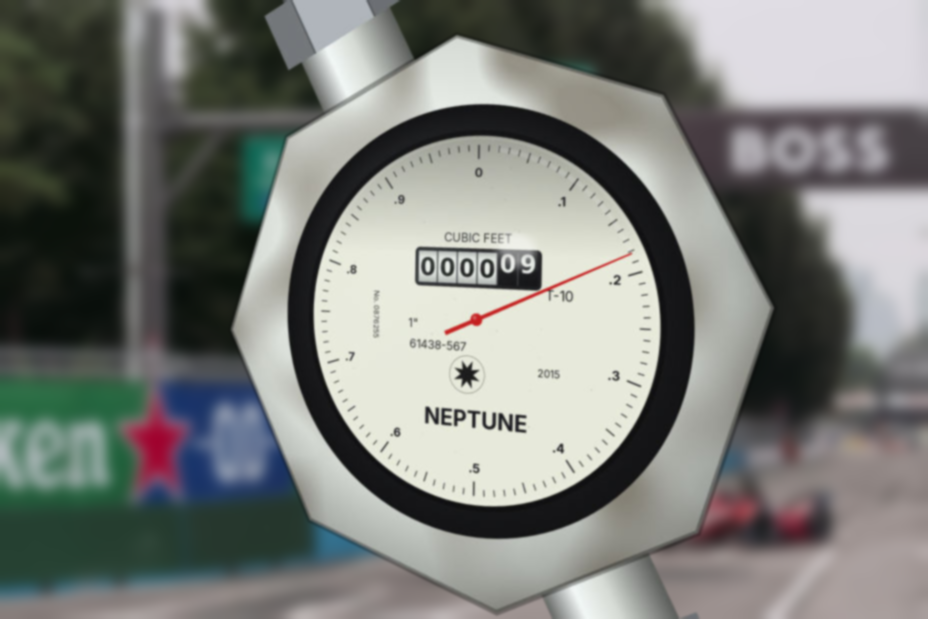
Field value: 9.18 ft³
